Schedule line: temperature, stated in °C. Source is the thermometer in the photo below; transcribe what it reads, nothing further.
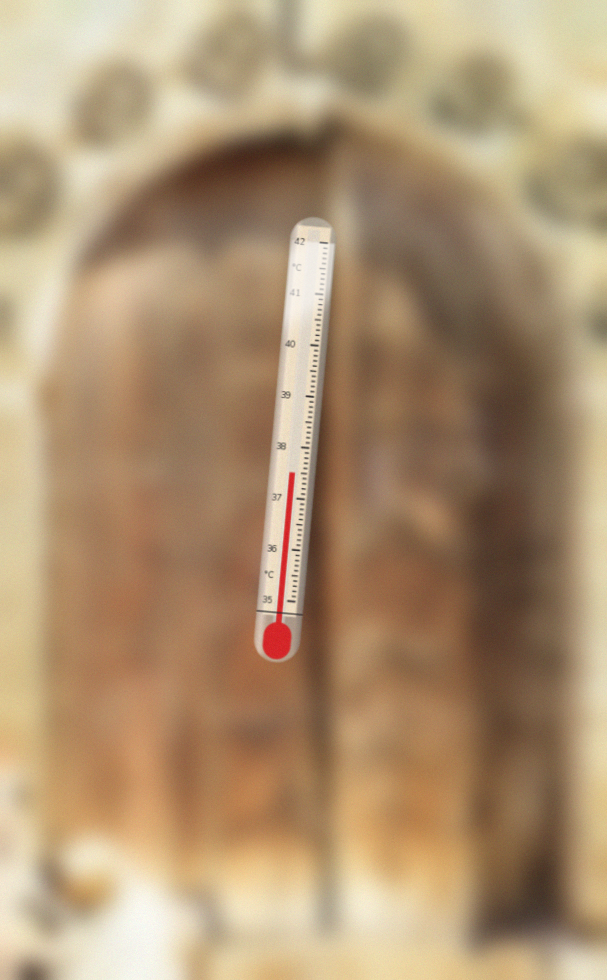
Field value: 37.5 °C
